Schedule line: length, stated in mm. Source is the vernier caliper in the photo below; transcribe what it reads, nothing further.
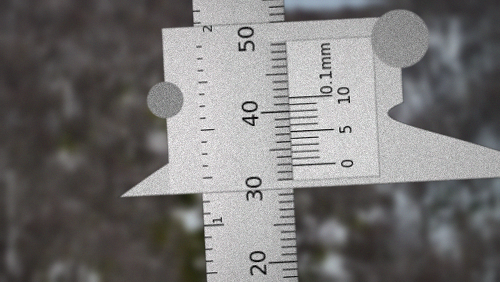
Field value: 32.8 mm
